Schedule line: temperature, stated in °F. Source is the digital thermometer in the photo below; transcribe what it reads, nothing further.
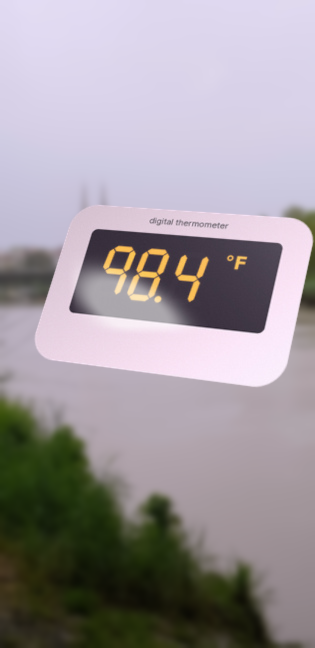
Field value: 98.4 °F
